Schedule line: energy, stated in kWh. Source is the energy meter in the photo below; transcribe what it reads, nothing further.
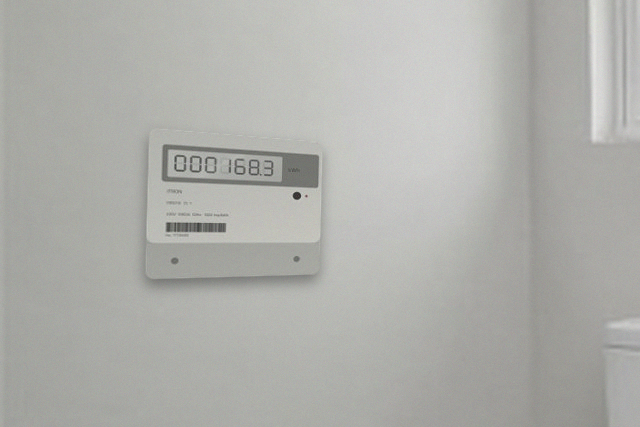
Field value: 168.3 kWh
